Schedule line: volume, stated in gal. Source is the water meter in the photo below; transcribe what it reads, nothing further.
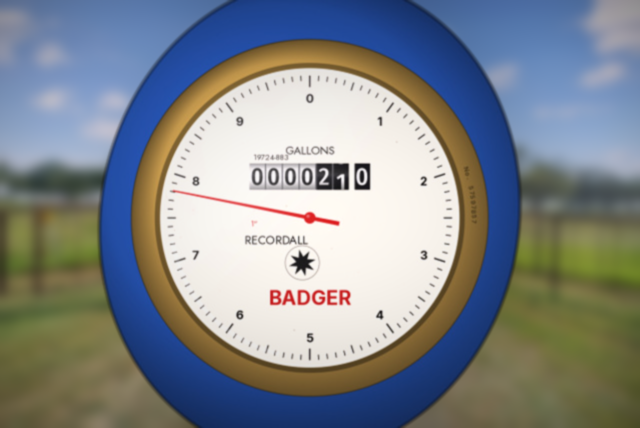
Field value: 207.8 gal
